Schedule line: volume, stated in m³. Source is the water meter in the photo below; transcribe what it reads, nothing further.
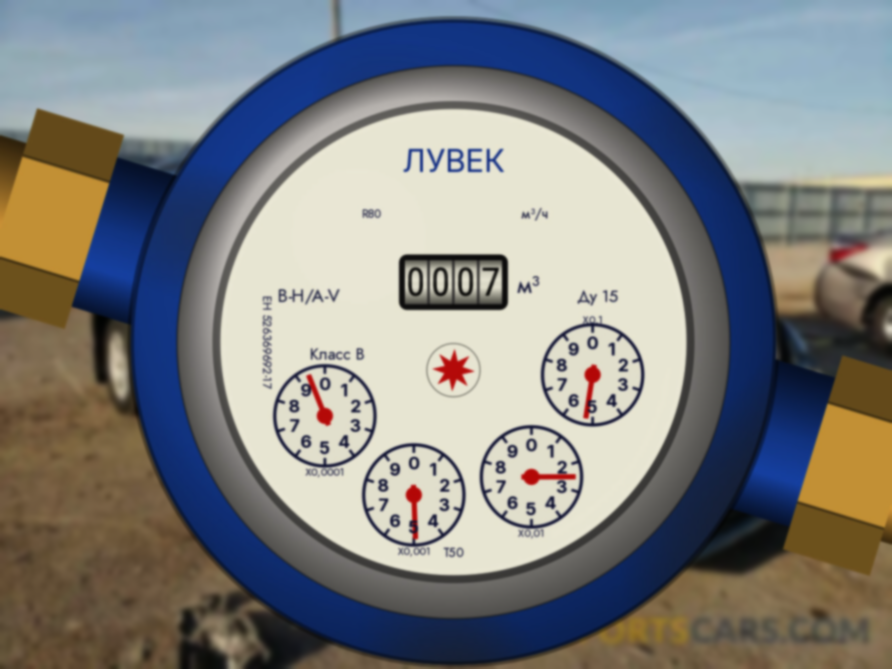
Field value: 7.5249 m³
